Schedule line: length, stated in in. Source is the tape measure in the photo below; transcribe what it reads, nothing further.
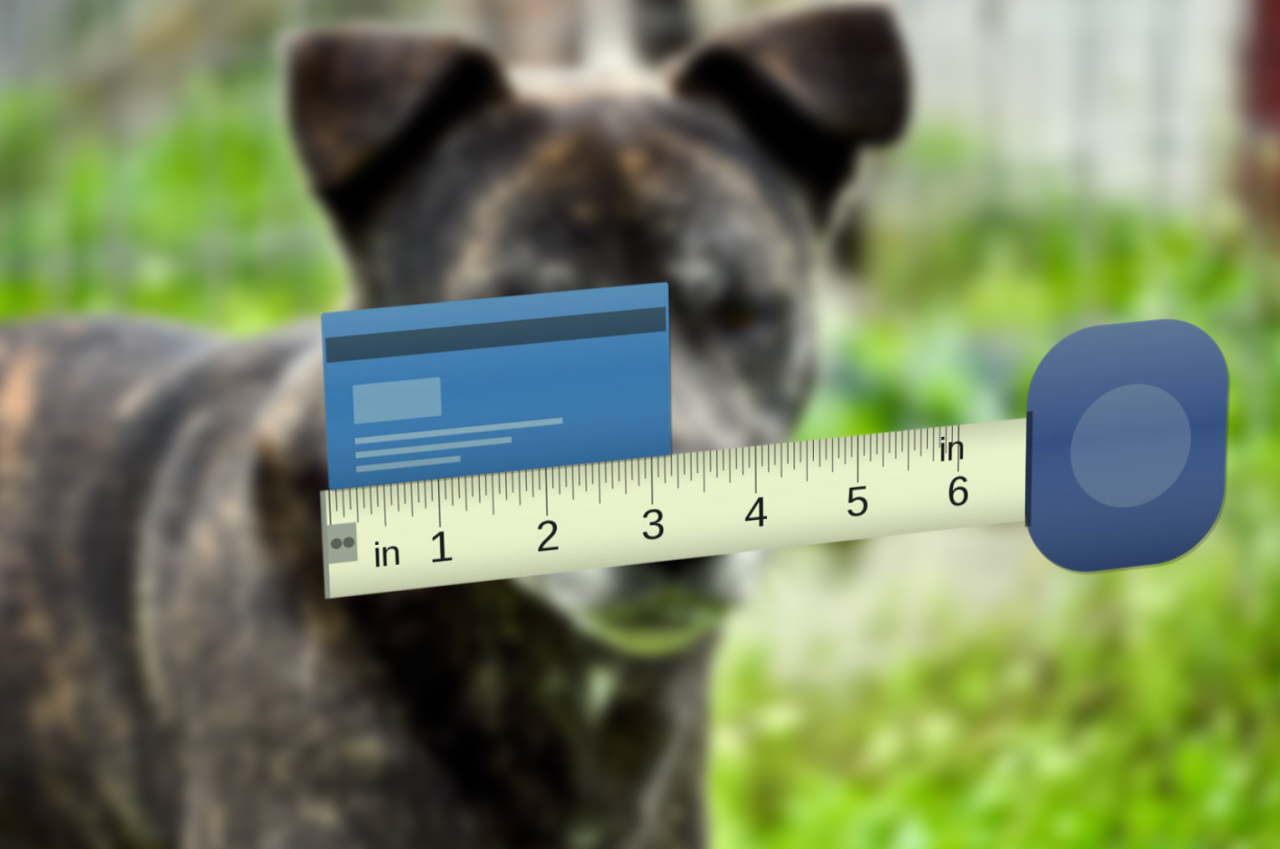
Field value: 3.1875 in
